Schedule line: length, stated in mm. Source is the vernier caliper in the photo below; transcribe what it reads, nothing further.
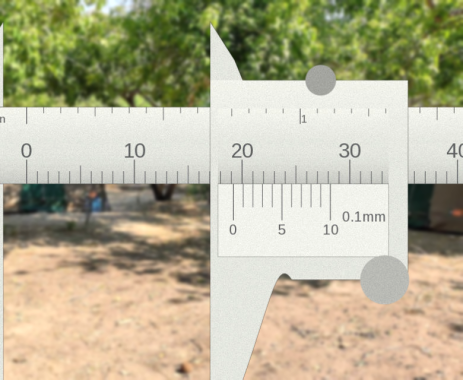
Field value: 19.2 mm
